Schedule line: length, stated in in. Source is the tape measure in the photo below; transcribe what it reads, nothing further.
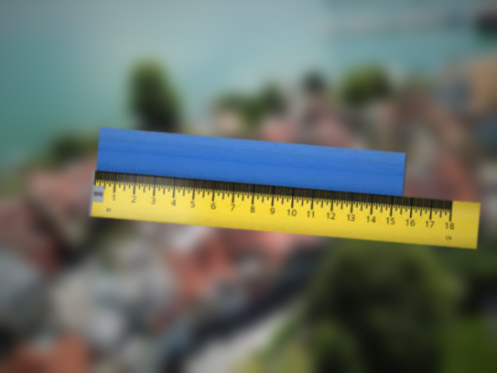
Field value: 15.5 in
